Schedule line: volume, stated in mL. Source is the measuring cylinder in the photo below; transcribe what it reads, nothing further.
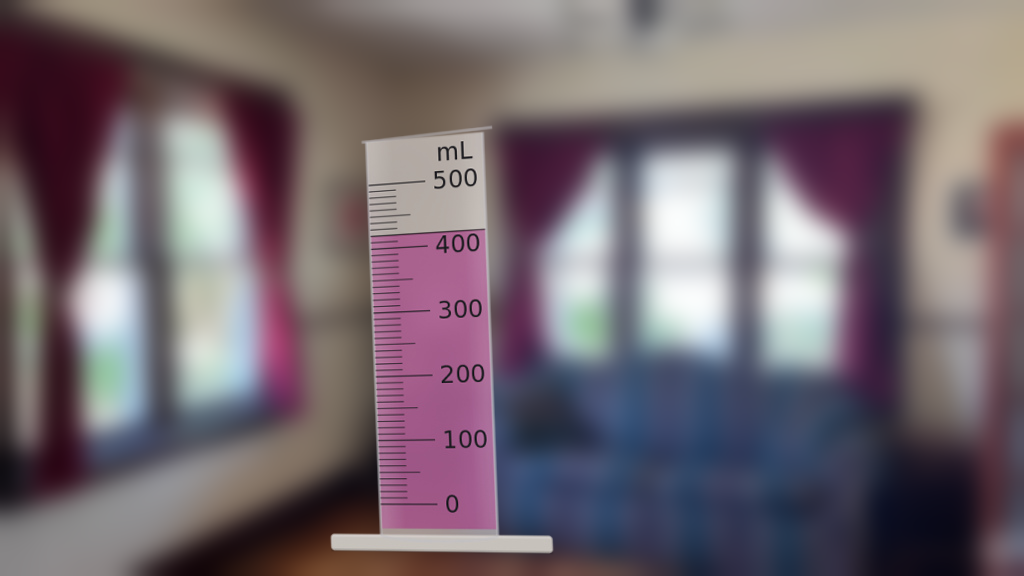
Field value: 420 mL
